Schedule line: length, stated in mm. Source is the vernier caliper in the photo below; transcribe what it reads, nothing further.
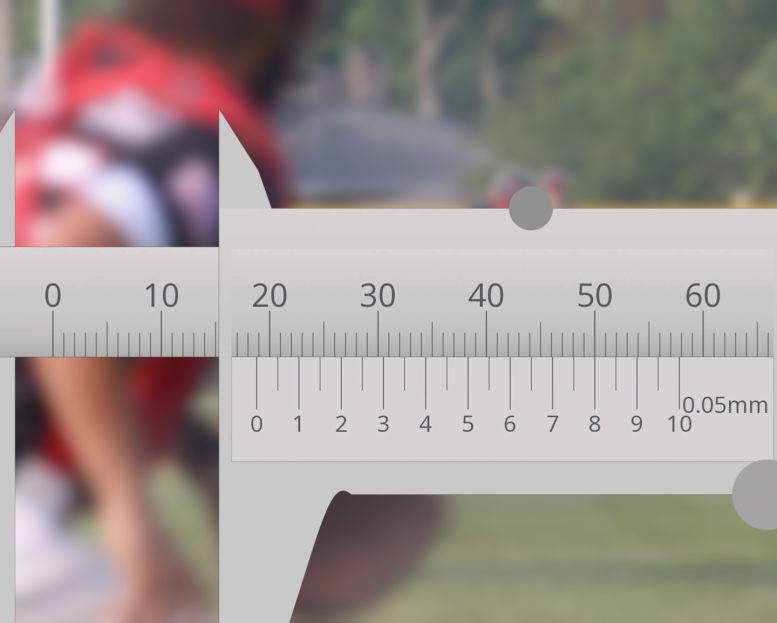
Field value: 18.8 mm
